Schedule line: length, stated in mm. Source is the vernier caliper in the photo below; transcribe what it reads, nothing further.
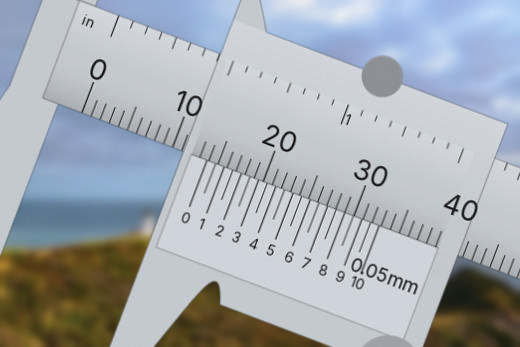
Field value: 13.8 mm
